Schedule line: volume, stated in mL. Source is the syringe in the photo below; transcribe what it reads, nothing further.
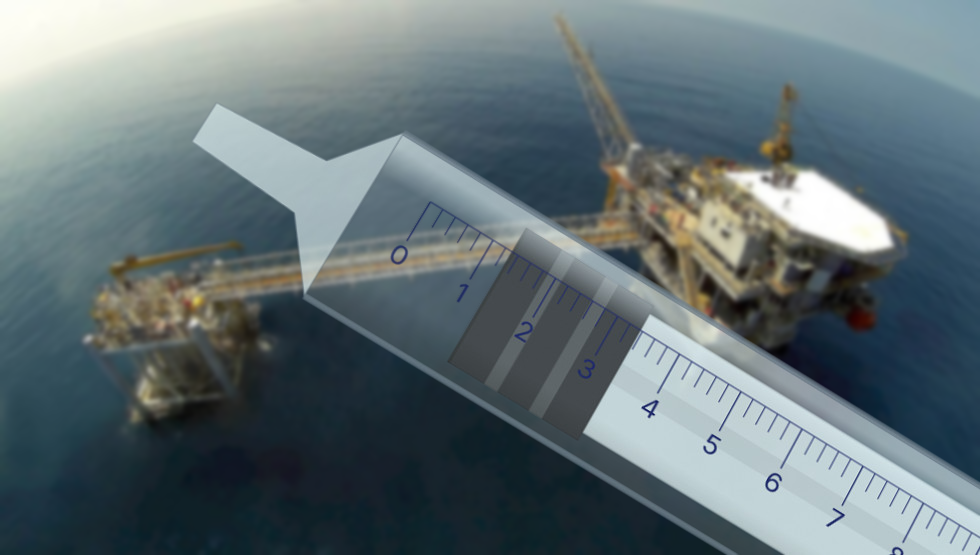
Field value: 1.3 mL
